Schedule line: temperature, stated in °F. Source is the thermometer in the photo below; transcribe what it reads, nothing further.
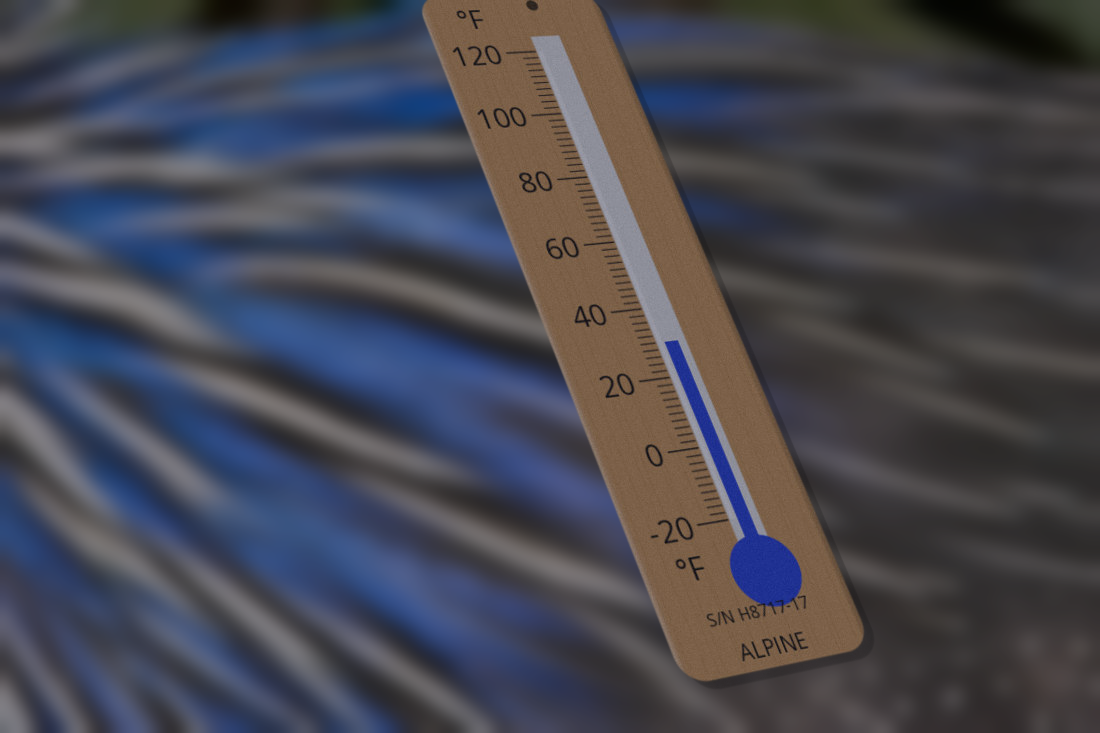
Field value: 30 °F
